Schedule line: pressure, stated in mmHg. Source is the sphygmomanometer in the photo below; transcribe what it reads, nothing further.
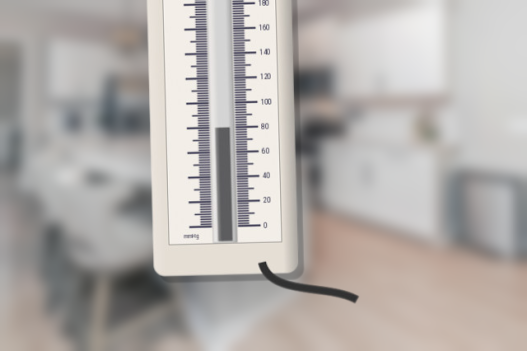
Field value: 80 mmHg
